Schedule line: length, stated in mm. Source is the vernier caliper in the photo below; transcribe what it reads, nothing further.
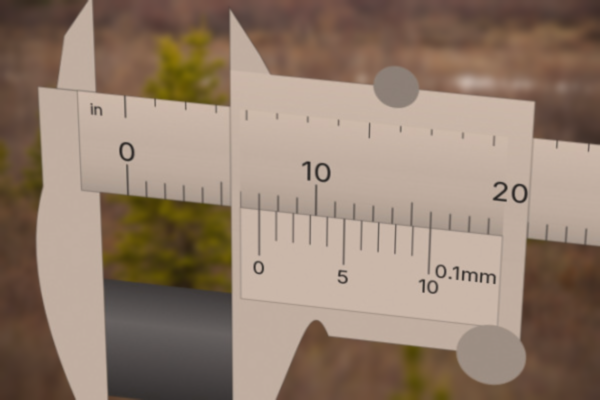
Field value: 7.0 mm
